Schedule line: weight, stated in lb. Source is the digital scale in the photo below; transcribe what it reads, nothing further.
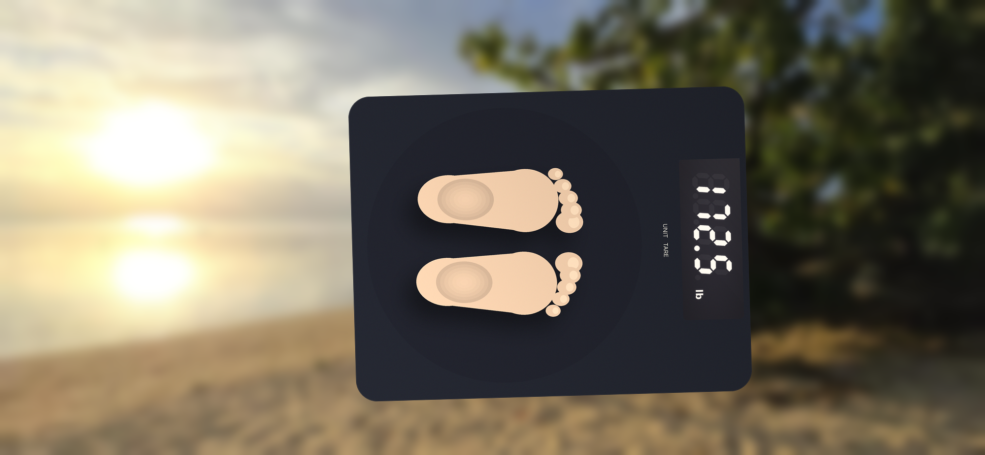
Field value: 172.5 lb
